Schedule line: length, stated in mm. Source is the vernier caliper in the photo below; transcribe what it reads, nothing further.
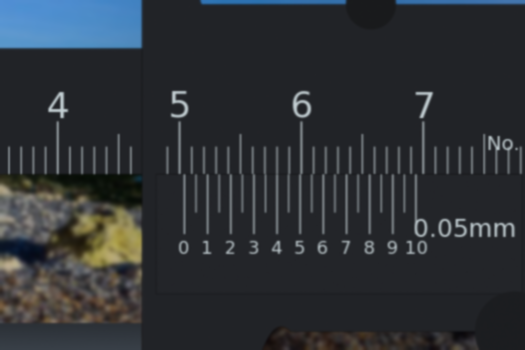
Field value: 50.4 mm
